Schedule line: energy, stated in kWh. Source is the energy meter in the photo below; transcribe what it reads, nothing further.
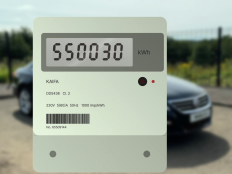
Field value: 550030 kWh
